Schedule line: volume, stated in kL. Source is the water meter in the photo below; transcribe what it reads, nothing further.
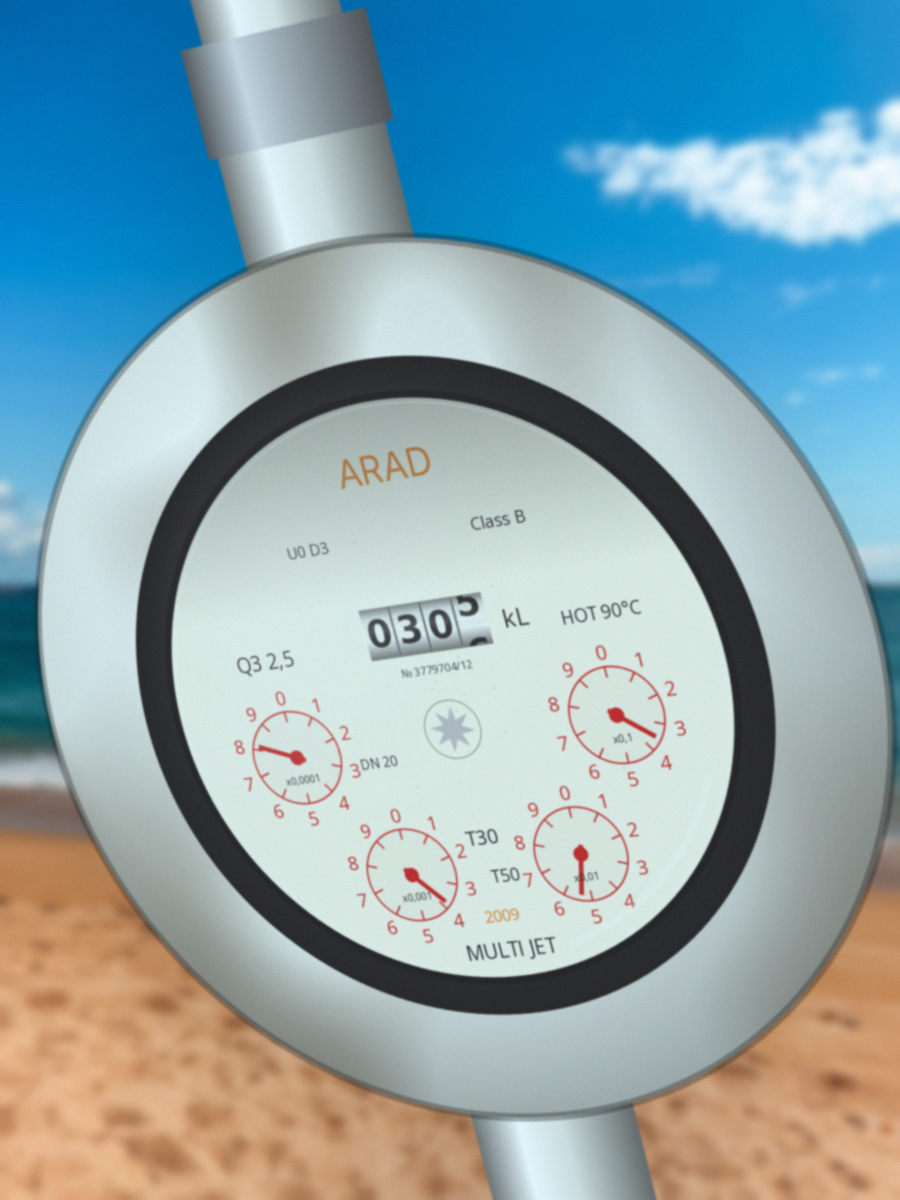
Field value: 305.3538 kL
